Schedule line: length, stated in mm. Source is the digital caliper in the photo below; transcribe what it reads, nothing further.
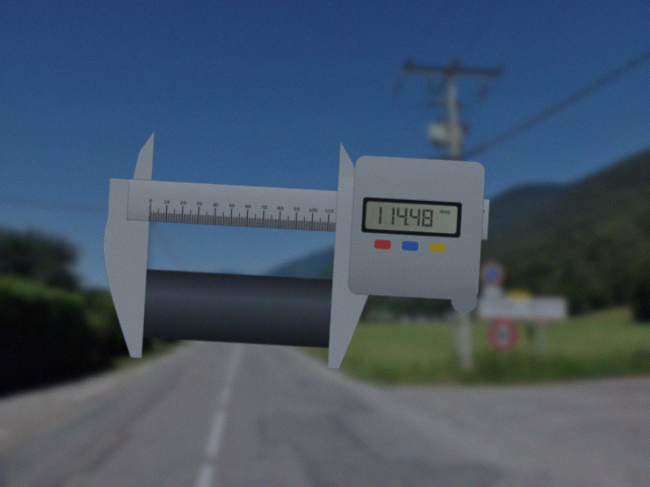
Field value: 114.48 mm
